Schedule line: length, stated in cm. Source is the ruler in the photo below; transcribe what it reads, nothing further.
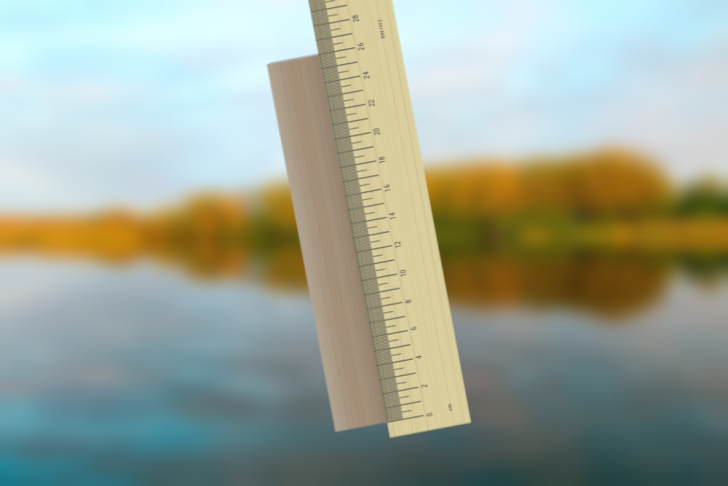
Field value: 26 cm
